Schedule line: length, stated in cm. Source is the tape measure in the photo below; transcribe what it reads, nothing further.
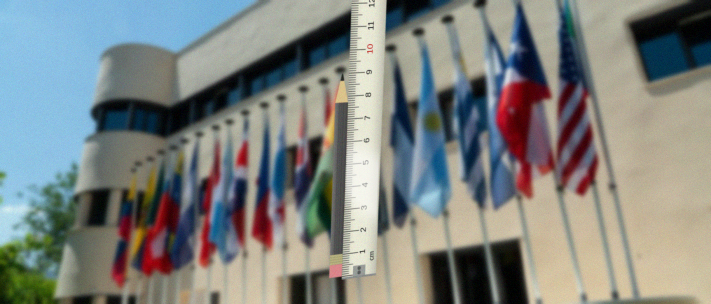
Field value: 9 cm
